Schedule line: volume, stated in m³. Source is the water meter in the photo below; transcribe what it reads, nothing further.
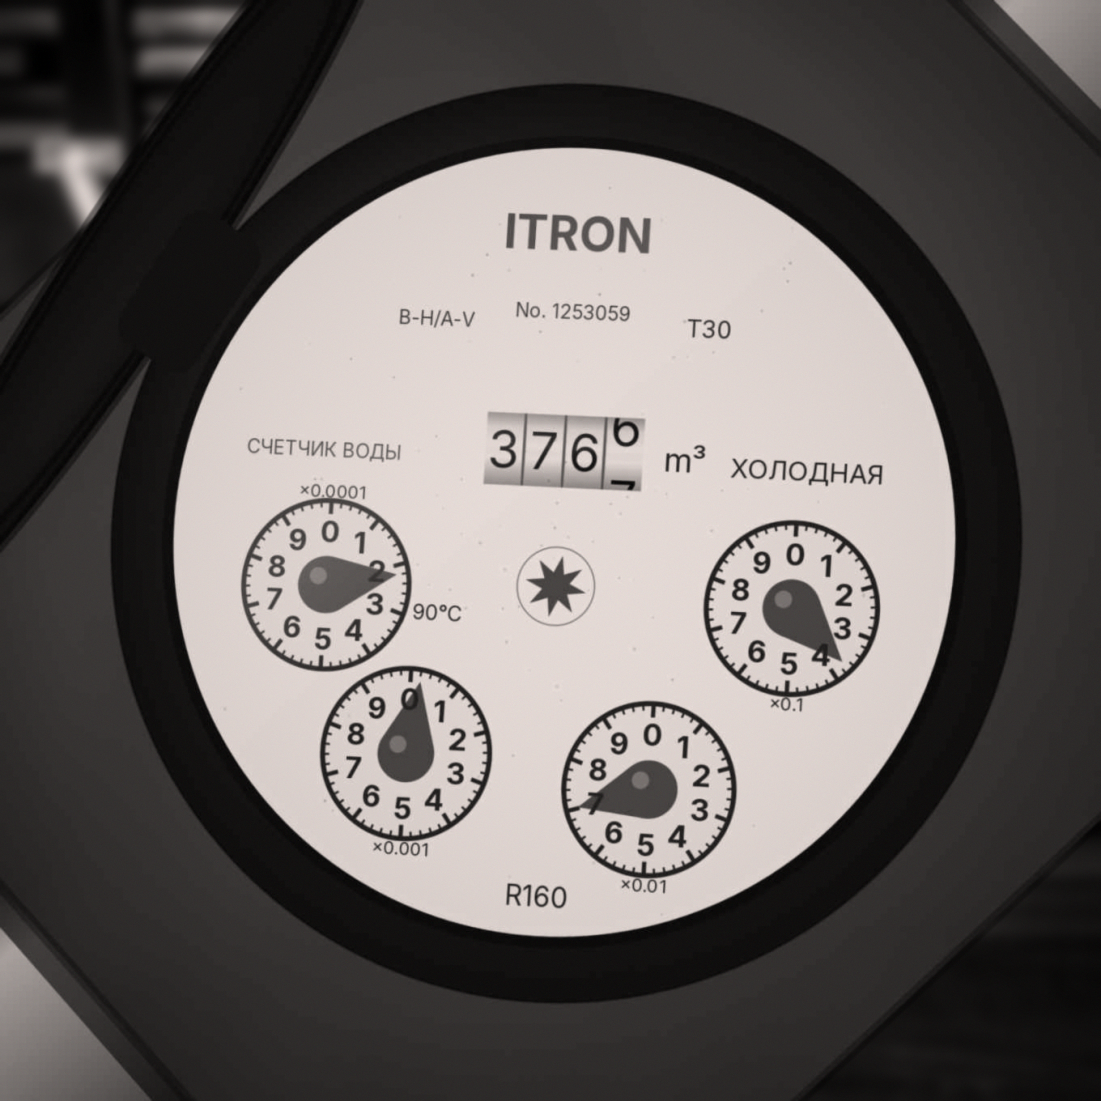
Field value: 3766.3702 m³
